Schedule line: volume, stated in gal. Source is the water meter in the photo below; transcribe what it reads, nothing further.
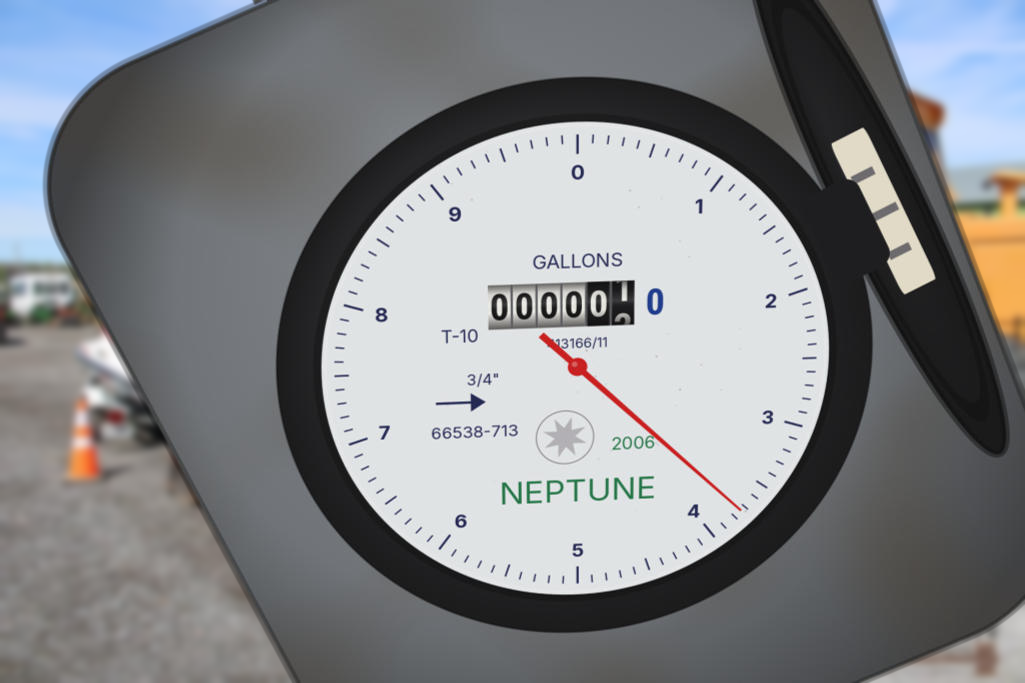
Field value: 13.7 gal
